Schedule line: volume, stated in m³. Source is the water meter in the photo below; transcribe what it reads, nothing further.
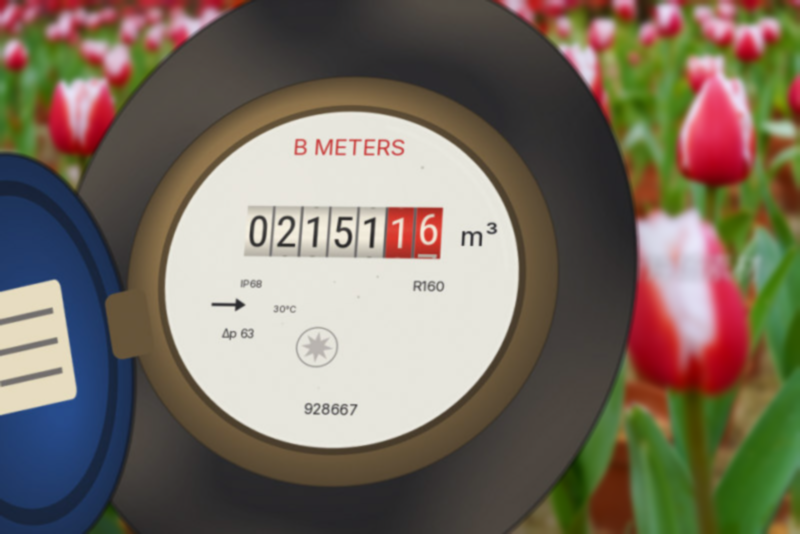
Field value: 2151.16 m³
